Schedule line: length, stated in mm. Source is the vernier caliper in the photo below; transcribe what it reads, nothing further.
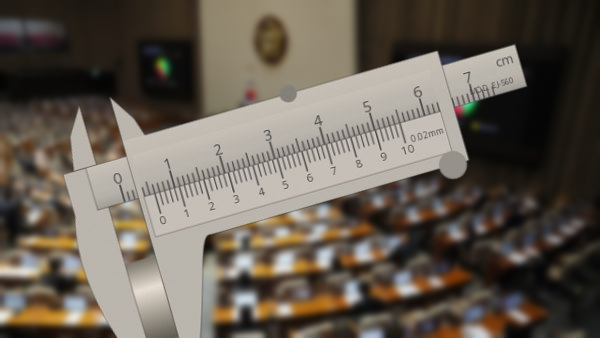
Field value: 6.0 mm
